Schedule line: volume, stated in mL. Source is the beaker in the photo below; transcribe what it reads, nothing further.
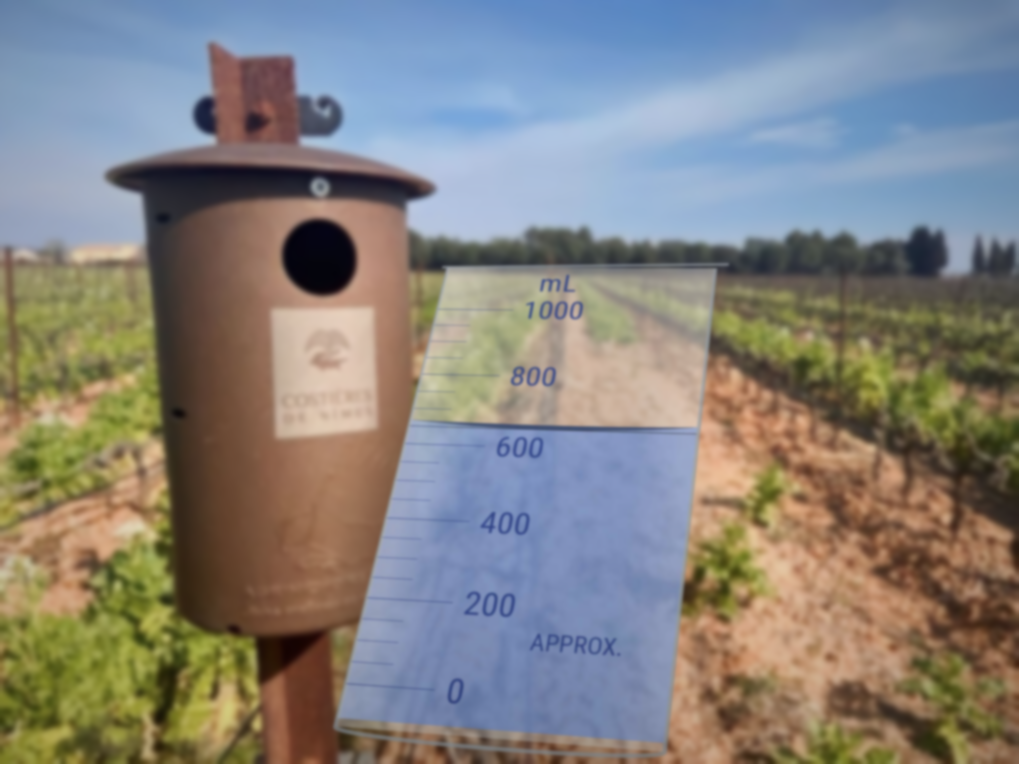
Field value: 650 mL
